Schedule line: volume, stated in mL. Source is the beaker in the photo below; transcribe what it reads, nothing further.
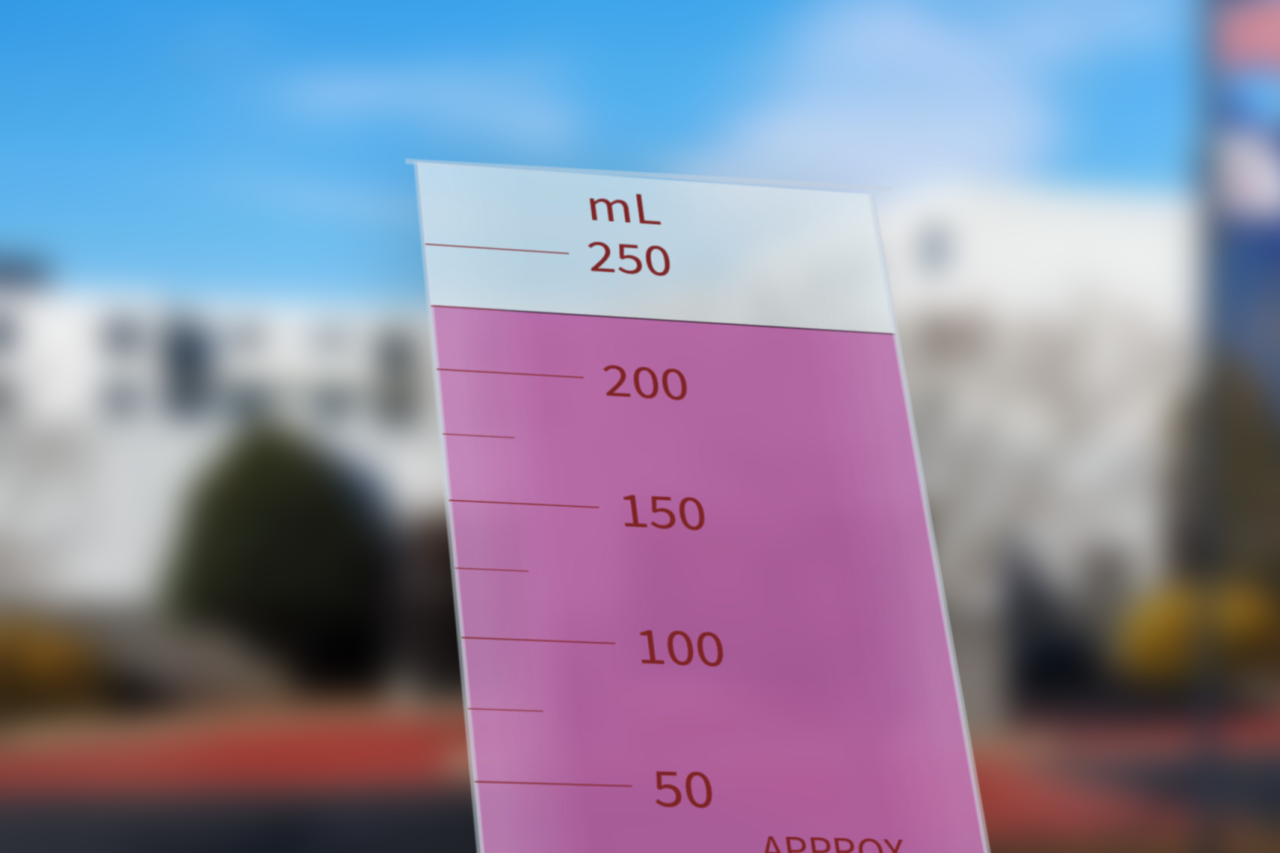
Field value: 225 mL
